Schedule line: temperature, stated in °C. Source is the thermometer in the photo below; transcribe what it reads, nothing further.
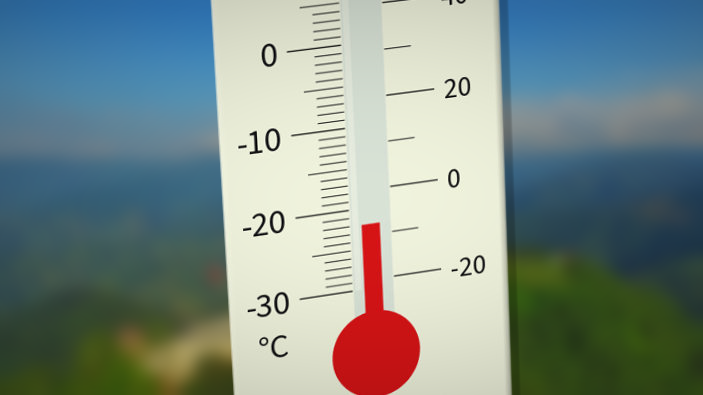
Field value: -22 °C
